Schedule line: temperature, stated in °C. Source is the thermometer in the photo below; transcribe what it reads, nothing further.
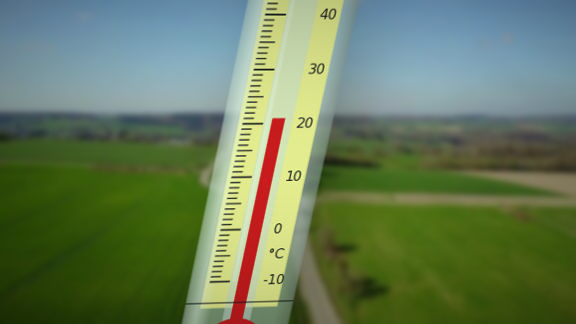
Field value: 21 °C
